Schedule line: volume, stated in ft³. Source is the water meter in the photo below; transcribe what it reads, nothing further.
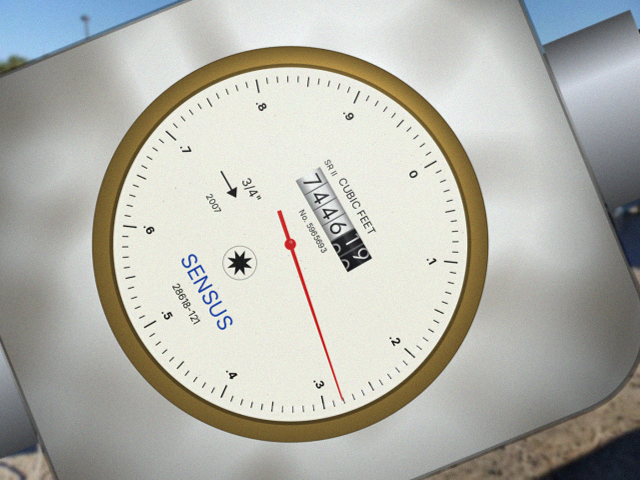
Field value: 744619.28 ft³
